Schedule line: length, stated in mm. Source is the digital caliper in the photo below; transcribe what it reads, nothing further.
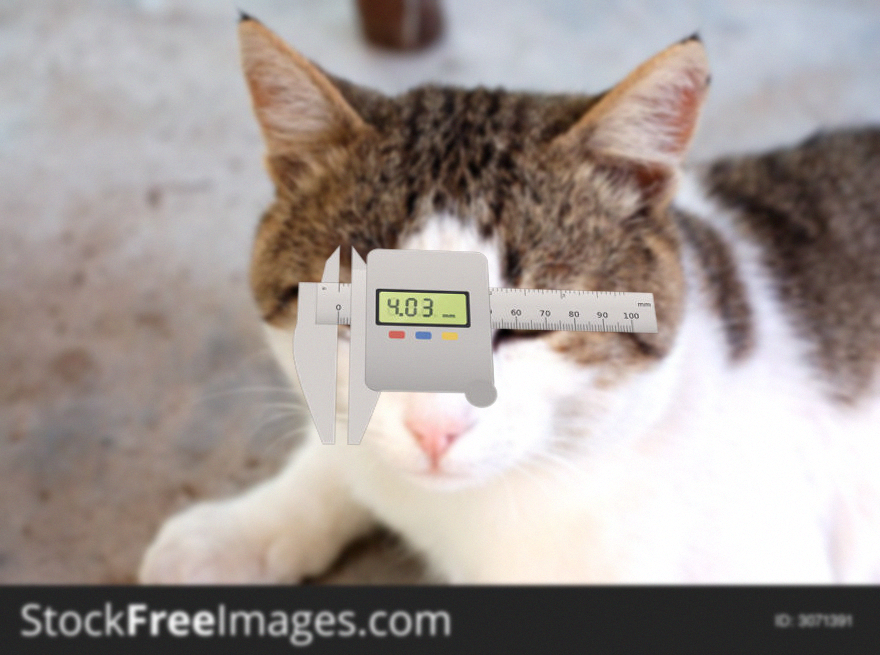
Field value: 4.03 mm
